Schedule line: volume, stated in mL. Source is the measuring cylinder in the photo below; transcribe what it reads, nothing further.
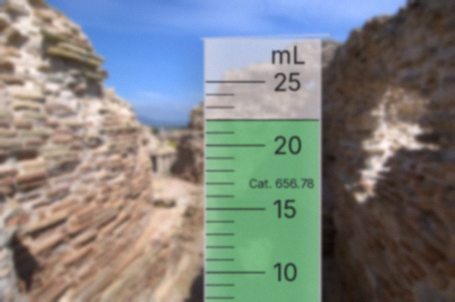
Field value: 22 mL
